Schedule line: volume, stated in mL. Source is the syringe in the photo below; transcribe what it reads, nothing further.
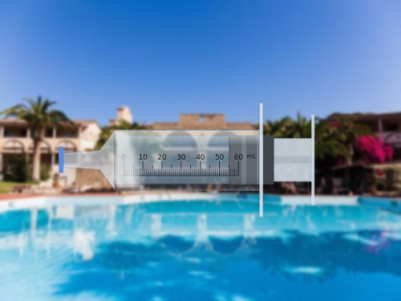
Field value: 55 mL
